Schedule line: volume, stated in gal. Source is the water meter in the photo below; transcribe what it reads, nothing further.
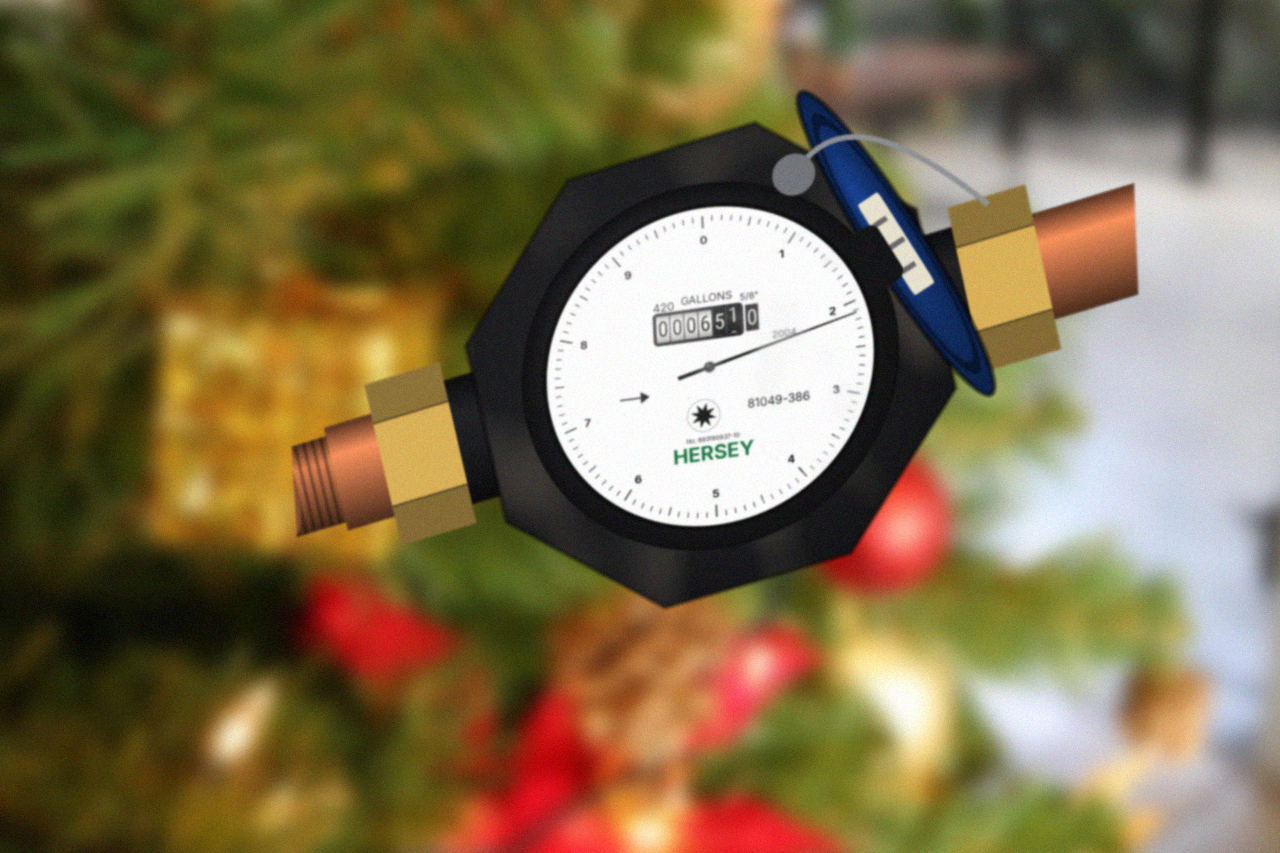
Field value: 6512.1 gal
